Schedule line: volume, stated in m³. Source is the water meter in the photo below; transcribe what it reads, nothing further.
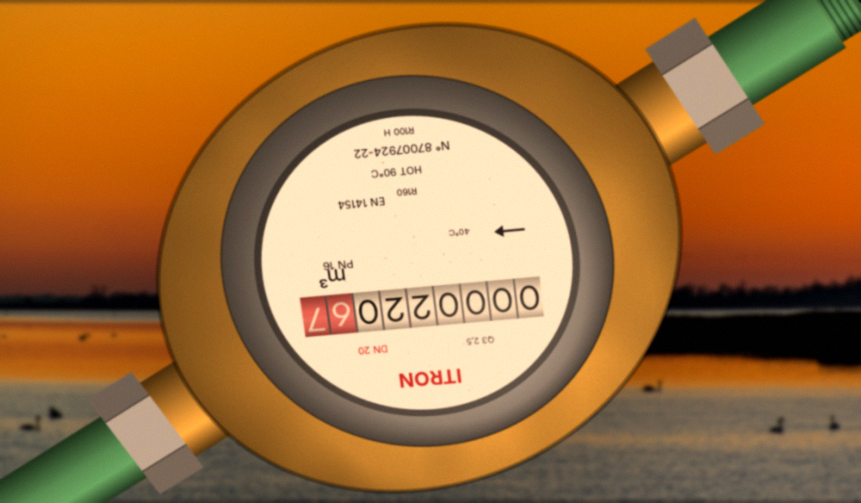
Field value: 220.67 m³
